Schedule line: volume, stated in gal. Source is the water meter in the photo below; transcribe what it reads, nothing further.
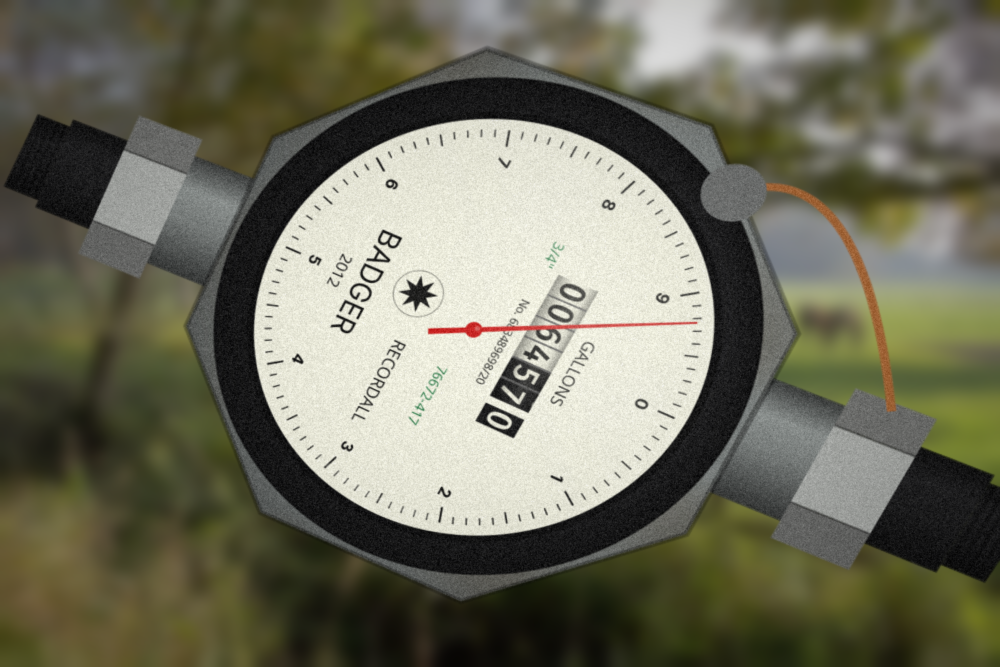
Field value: 64569.2 gal
